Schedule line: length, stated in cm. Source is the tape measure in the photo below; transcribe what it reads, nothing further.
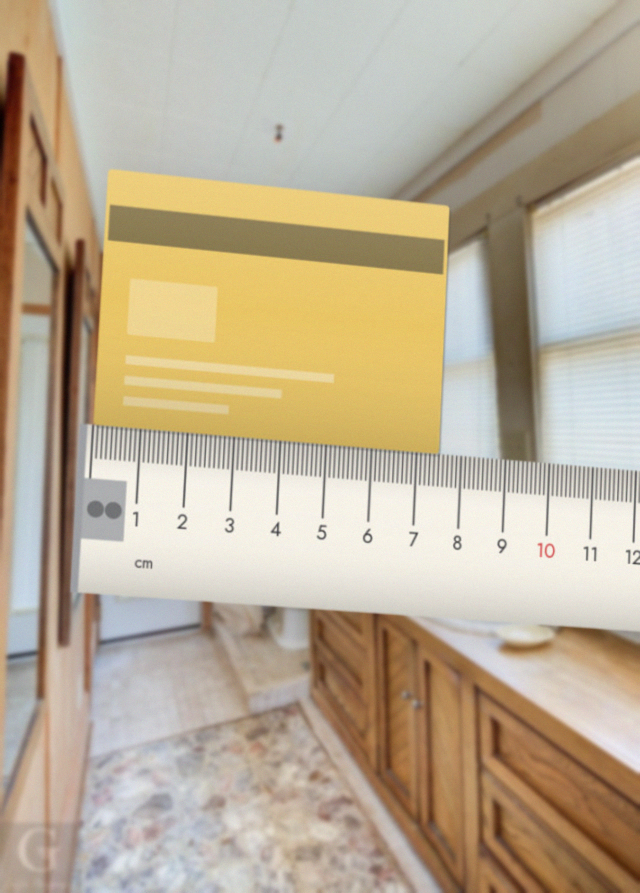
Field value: 7.5 cm
